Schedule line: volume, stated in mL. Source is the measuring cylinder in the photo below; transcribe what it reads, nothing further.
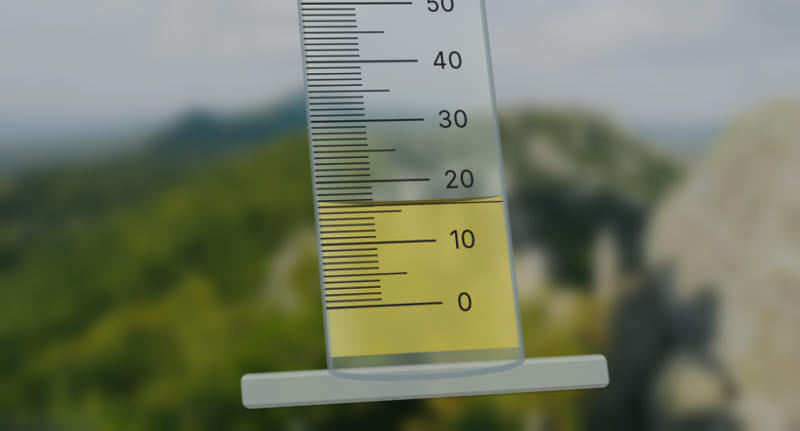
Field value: 16 mL
